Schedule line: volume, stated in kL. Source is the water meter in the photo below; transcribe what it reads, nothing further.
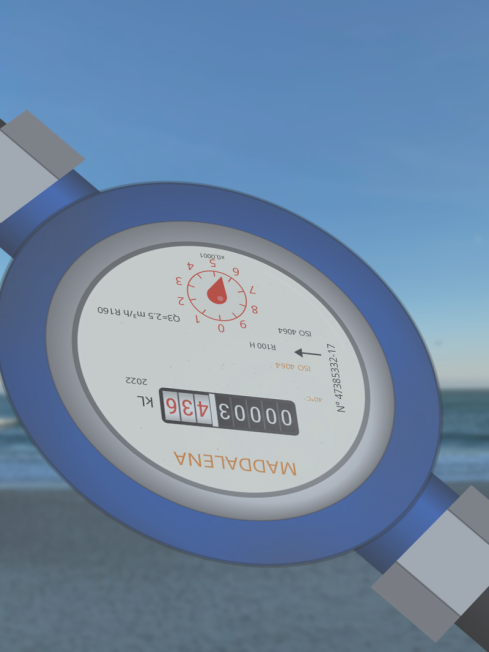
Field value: 3.4365 kL
